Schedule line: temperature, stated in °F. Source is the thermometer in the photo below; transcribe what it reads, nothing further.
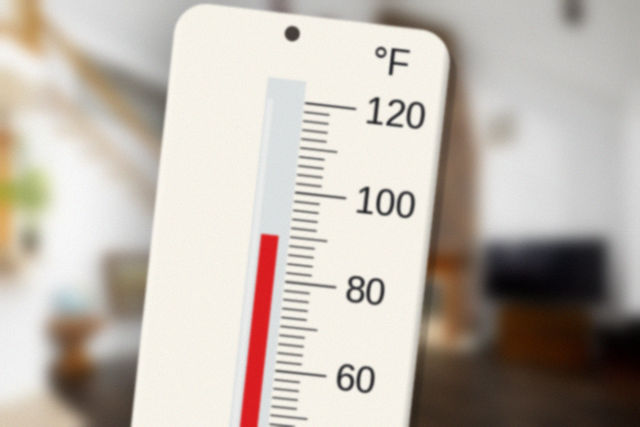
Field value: 90 °F
